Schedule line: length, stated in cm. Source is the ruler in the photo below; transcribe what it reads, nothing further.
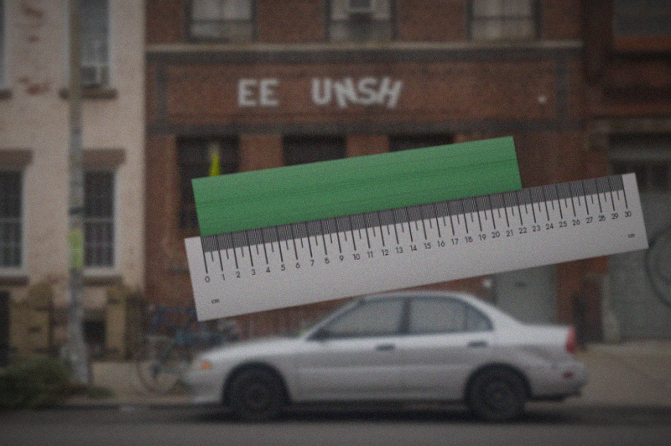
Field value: 22.5 cm
